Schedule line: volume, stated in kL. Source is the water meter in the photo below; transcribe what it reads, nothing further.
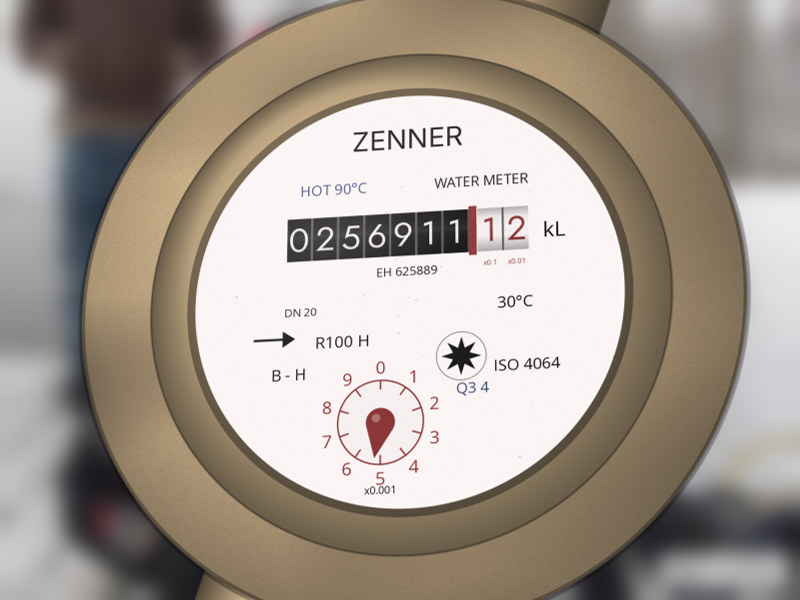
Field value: 256911.125 kL
